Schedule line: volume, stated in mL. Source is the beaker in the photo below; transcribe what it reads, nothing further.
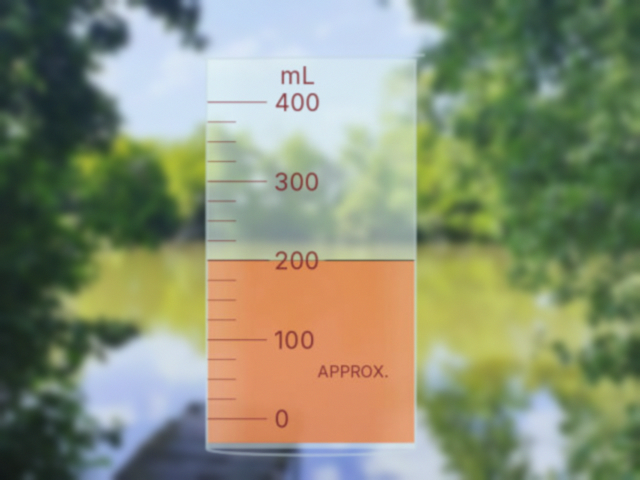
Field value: 200 mL
